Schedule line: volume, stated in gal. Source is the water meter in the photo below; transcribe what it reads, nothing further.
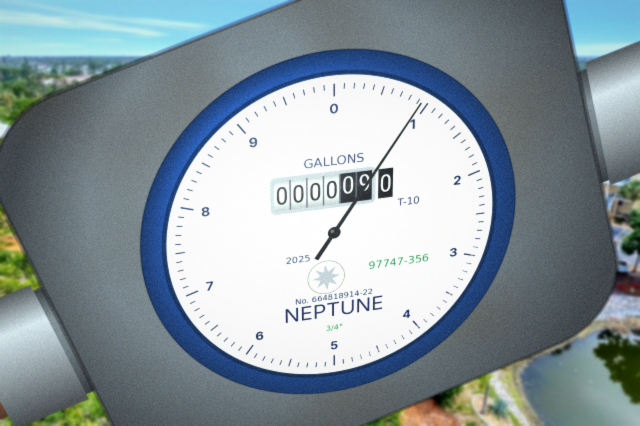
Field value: 90.9 gal
